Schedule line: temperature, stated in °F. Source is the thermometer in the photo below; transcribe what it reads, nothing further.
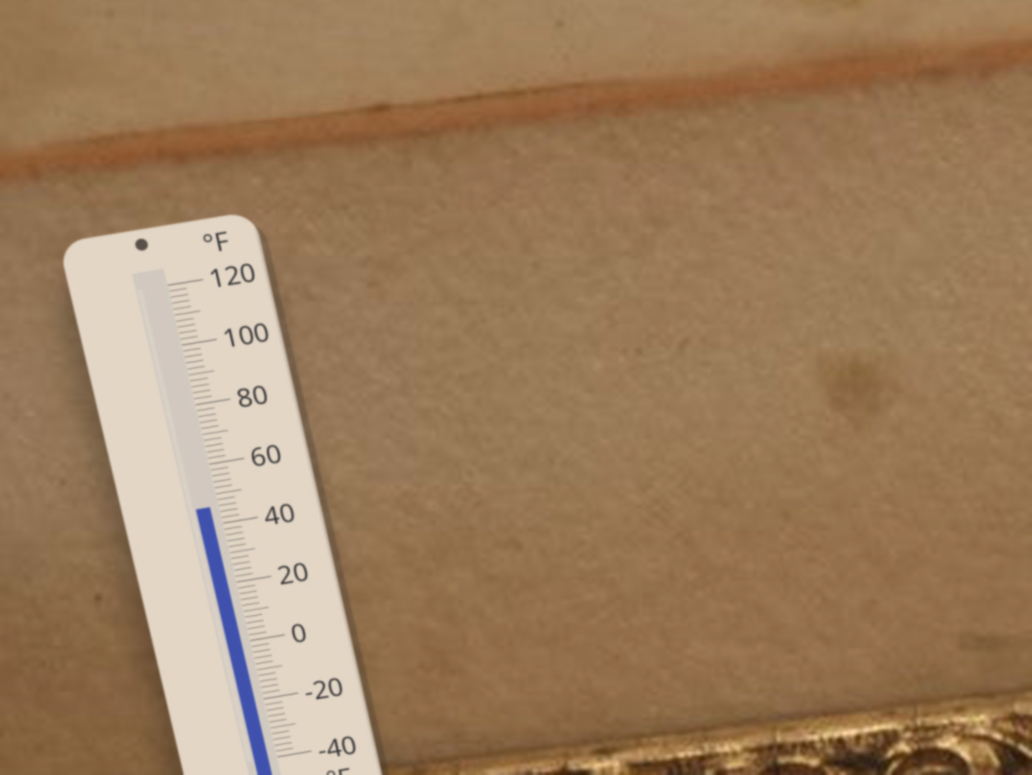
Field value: 46 °F
